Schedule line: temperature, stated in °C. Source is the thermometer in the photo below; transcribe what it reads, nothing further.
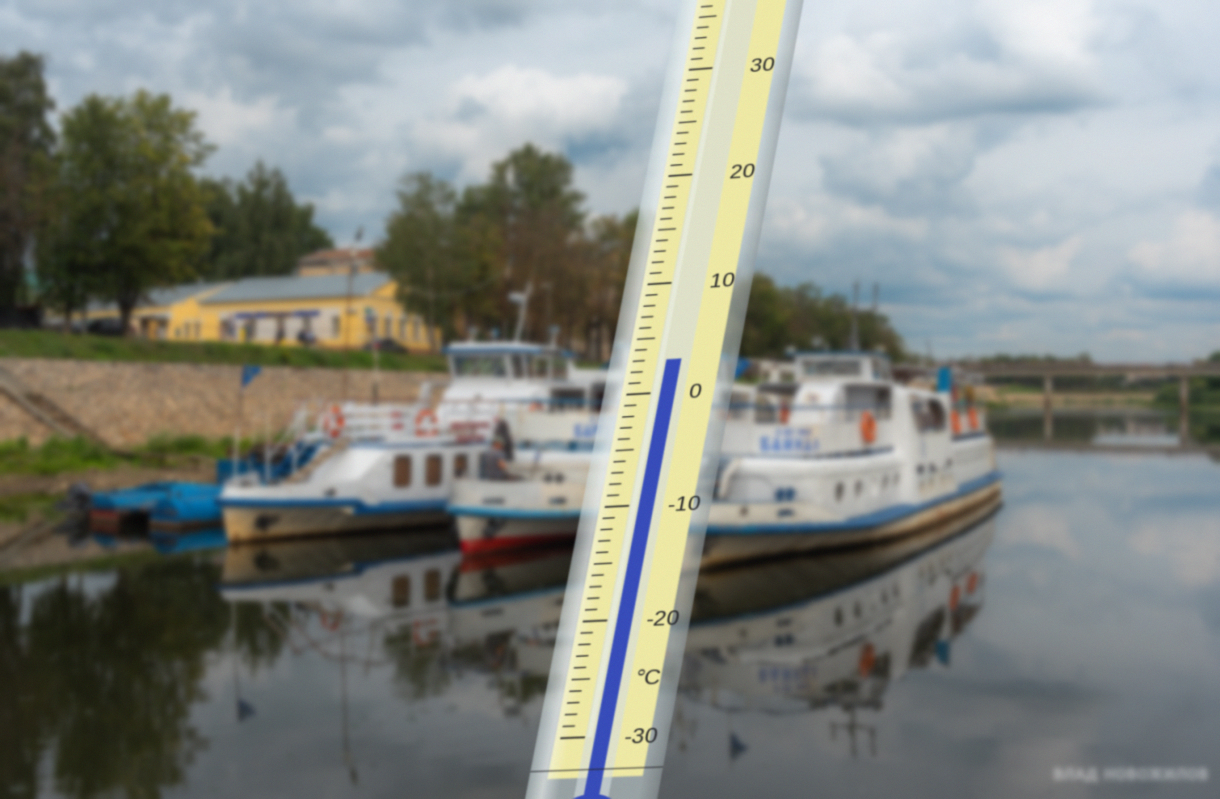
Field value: 3 °C
